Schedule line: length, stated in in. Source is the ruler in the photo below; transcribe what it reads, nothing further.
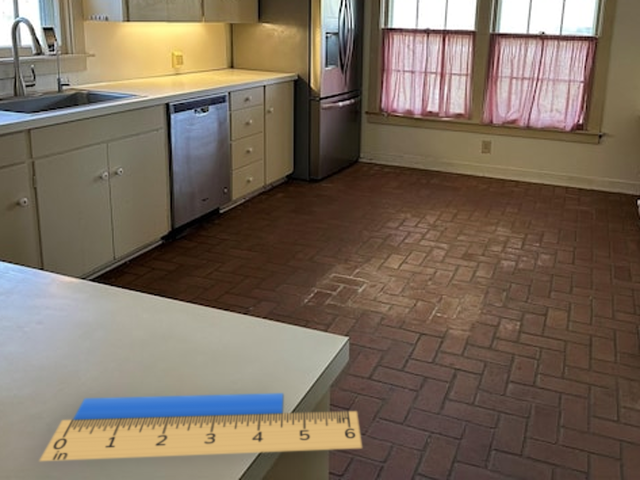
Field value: 4.5 in
